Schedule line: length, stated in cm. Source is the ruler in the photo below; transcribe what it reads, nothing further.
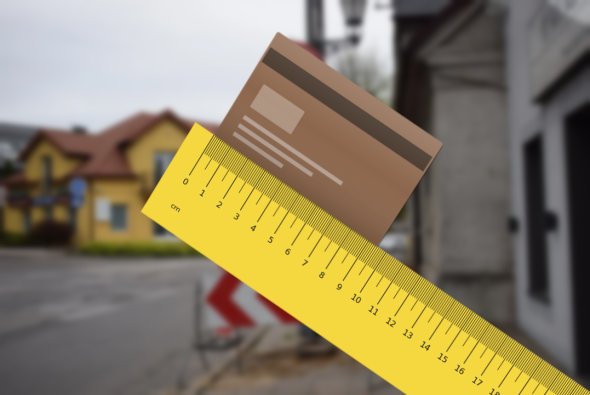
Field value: 9.5 cm
